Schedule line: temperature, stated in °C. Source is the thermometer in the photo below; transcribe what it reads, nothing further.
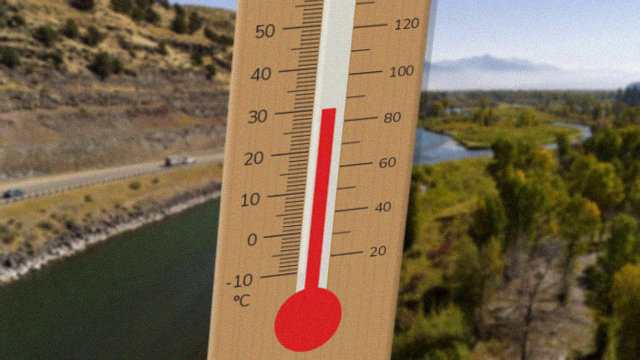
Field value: 30 °C
